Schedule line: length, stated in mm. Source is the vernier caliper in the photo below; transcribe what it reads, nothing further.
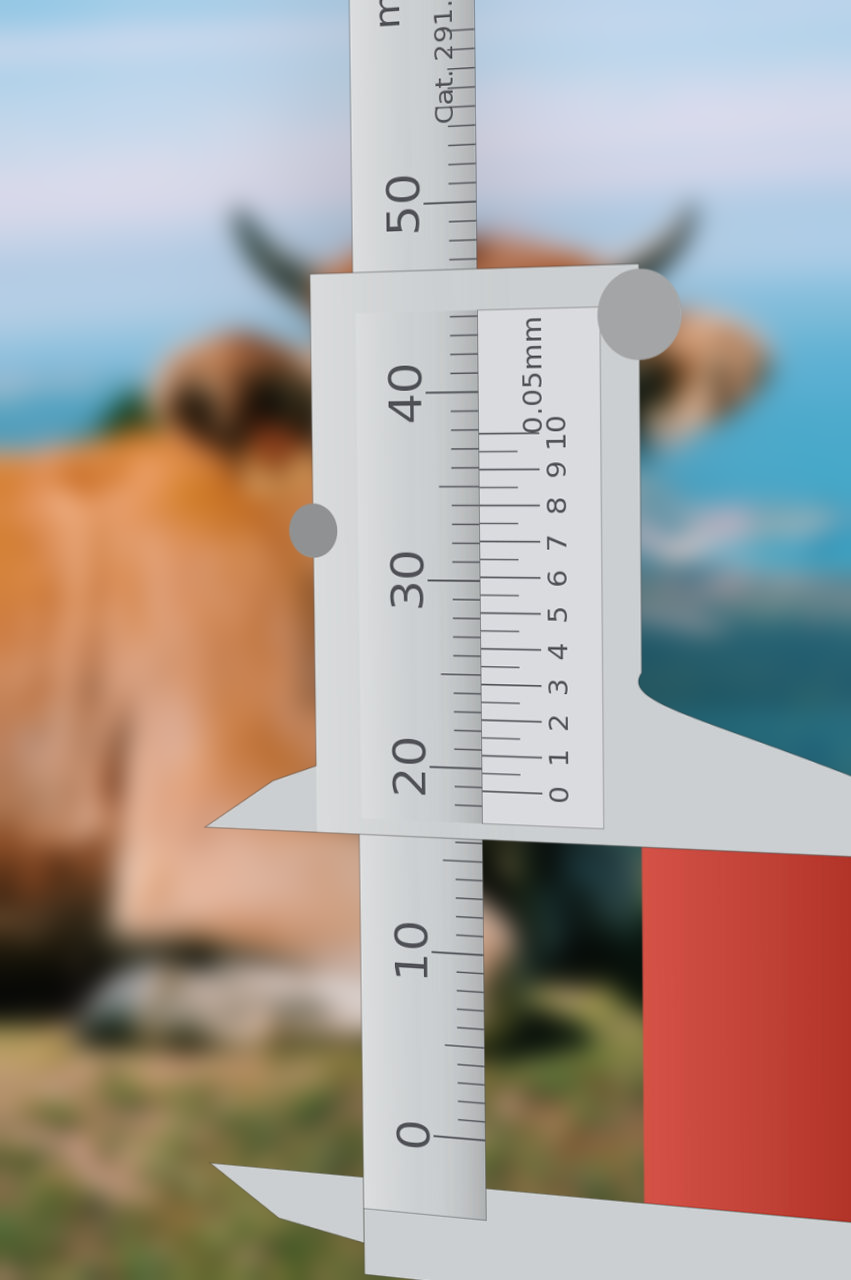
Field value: 18.8 mm
